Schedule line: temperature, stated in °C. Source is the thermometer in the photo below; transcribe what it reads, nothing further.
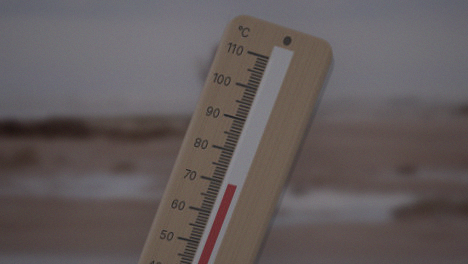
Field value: 70 °C
